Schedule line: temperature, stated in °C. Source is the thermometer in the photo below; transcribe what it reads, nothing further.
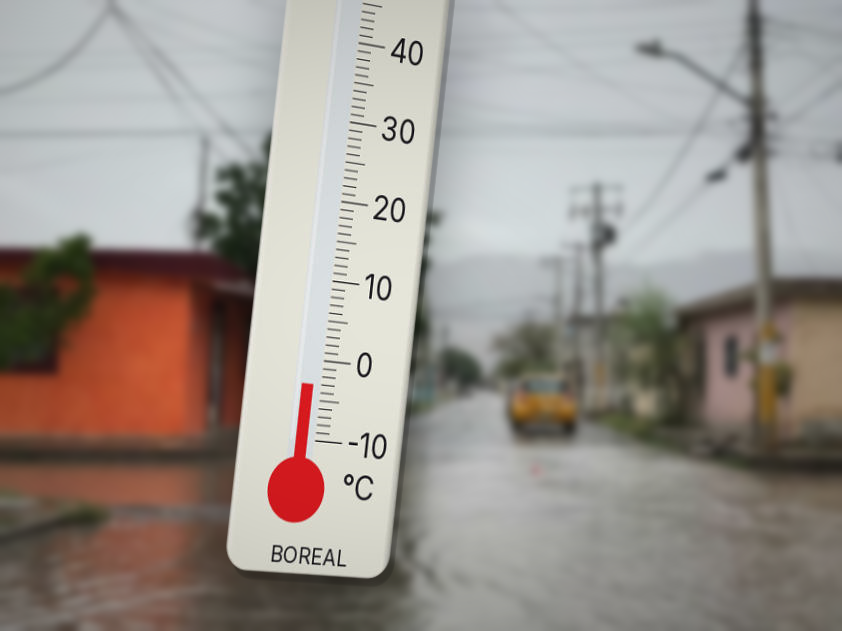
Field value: -3 °C
